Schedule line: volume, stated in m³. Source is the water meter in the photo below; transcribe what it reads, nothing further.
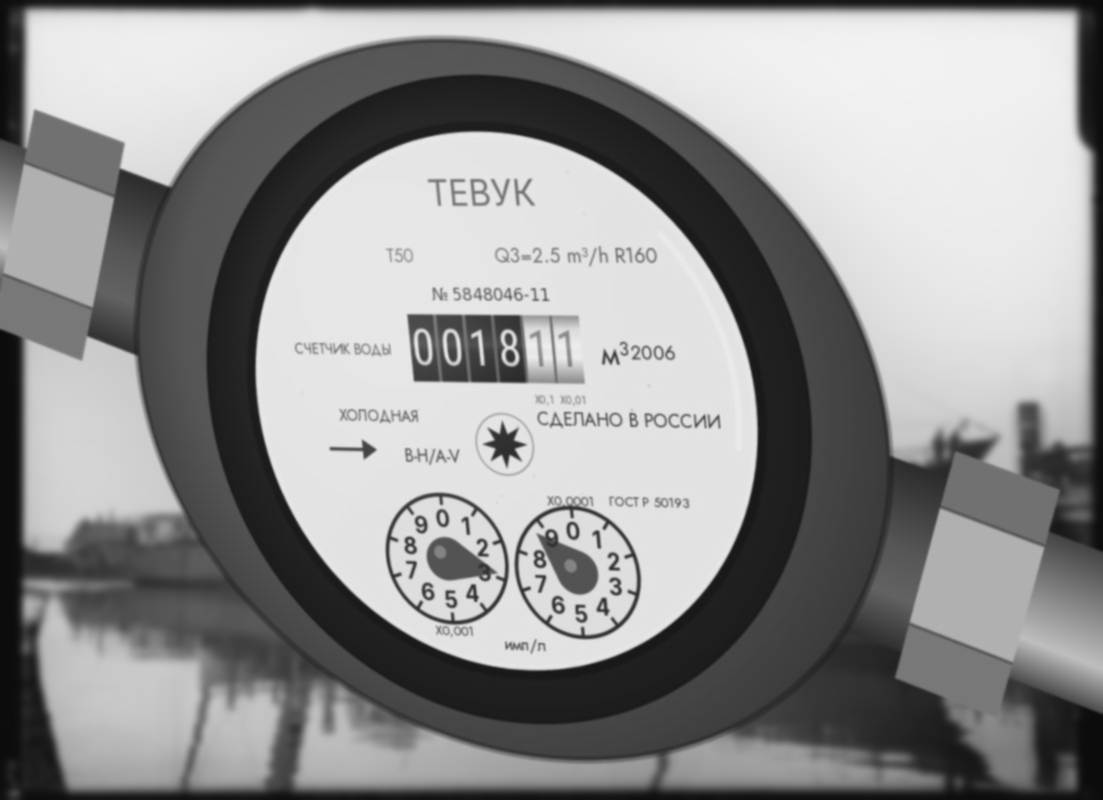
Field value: 18.1128 m³
